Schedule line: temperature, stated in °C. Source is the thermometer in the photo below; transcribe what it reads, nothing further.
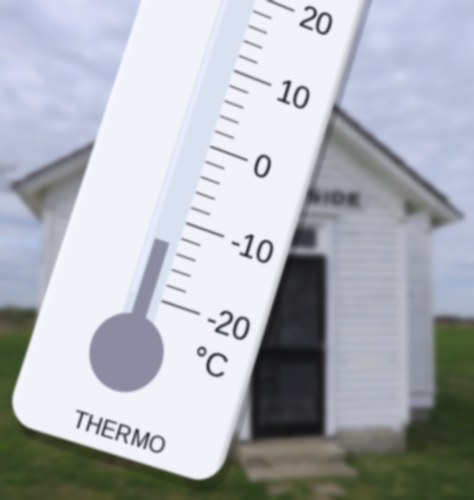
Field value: -13 °C
